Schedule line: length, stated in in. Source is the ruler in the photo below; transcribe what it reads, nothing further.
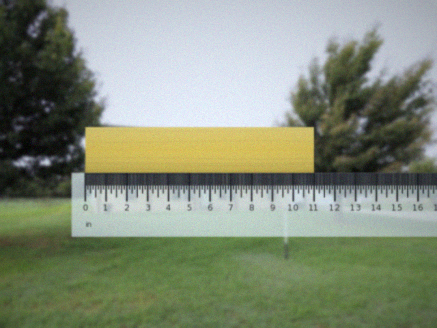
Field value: 11 in
